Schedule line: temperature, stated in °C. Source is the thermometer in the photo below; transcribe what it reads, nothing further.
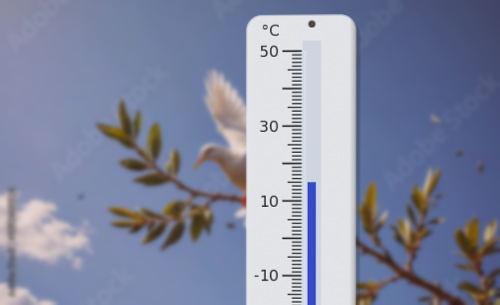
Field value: 15 °C
